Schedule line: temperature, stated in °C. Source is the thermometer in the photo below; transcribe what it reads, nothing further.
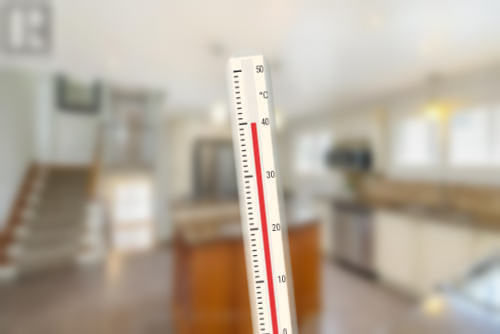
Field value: 40 °C
